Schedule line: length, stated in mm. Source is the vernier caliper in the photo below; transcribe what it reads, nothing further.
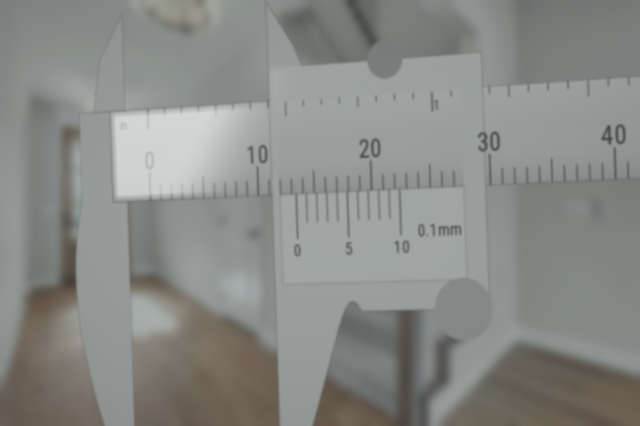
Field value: 13.4 mm
